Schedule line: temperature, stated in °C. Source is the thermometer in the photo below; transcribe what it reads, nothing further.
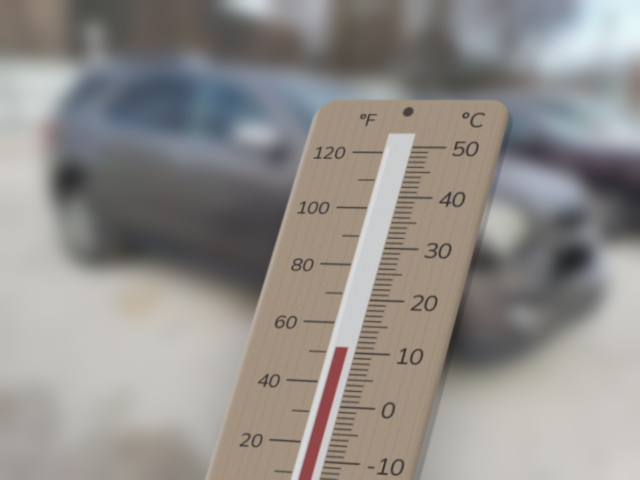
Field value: 11 °C
